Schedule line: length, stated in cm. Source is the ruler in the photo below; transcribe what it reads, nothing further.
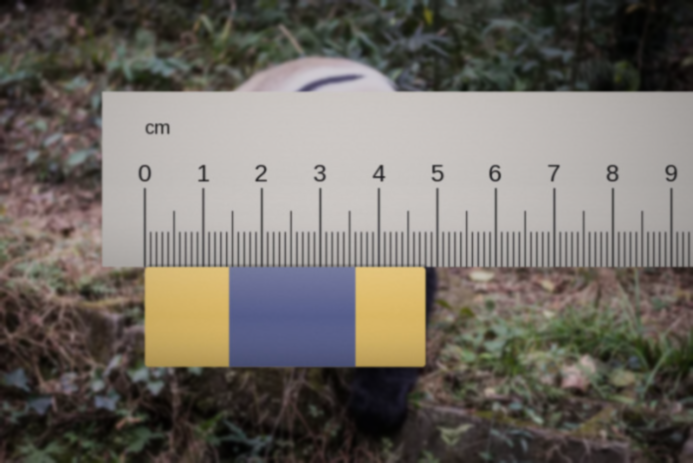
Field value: 4.8 cm
